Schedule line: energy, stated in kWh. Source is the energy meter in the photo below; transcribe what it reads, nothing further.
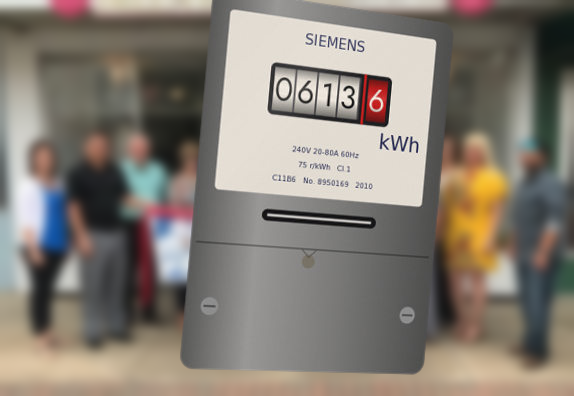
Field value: 613.6 kWh
